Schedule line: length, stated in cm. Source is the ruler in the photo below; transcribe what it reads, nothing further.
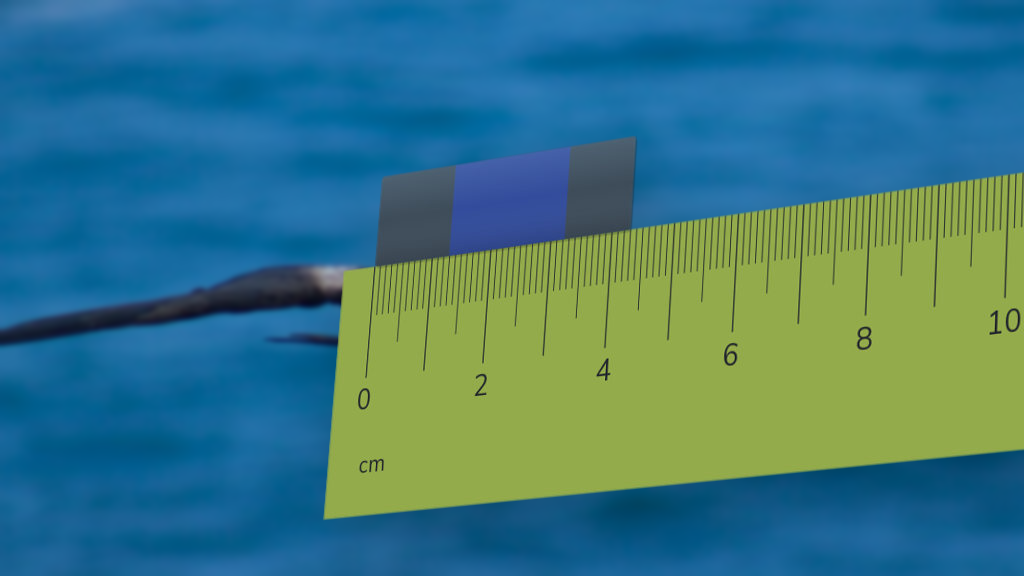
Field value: 4.3 cm
